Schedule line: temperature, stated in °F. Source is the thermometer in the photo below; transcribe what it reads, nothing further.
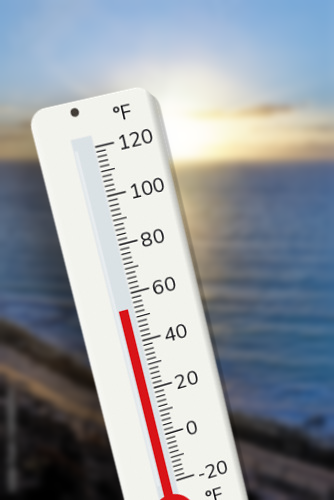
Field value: 54 °F
